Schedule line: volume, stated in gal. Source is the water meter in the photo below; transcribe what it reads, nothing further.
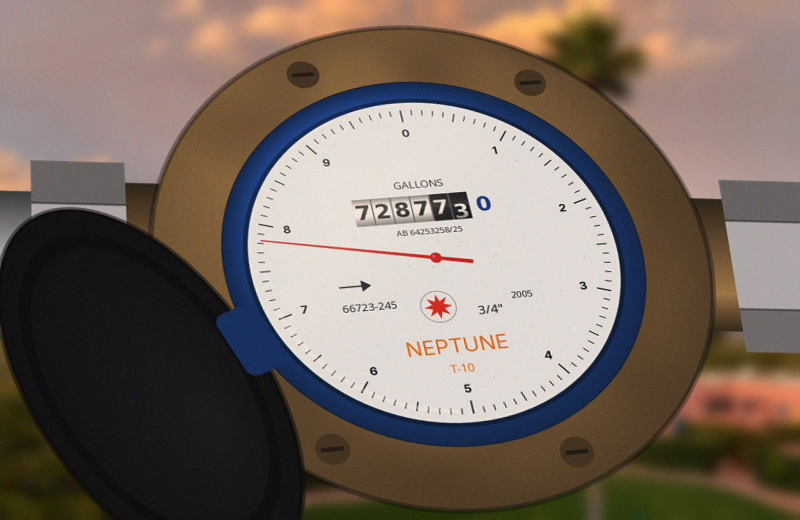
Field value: 7287727.8 gal
